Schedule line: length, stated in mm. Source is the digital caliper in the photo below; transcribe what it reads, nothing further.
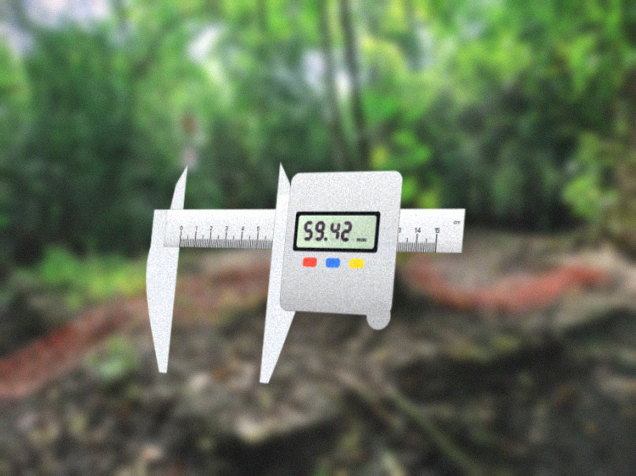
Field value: 59.42 mm
